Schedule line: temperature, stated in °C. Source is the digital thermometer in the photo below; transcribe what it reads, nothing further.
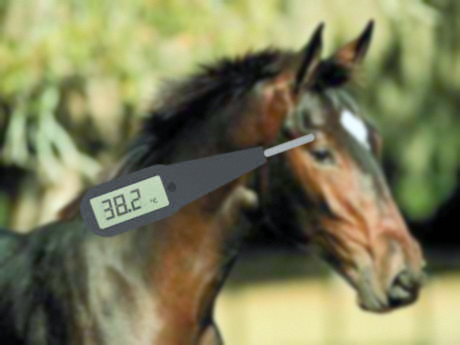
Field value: 38.2 °C
